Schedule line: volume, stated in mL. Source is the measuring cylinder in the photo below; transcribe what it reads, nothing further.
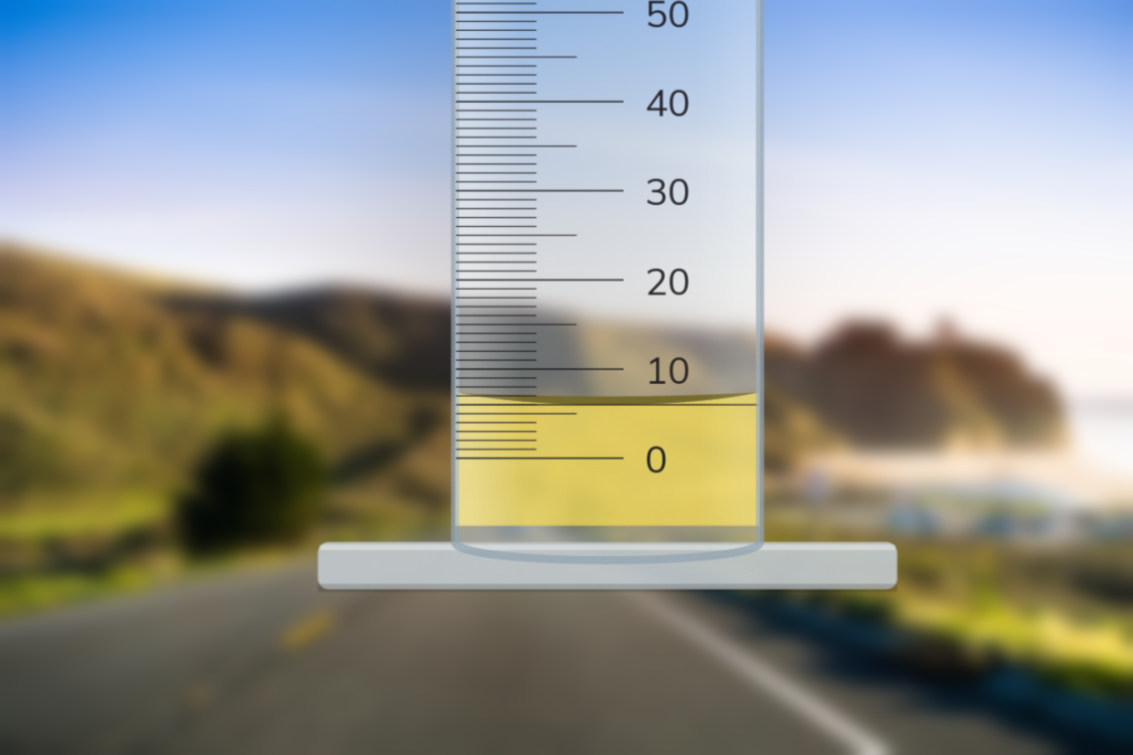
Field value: 6 mL
